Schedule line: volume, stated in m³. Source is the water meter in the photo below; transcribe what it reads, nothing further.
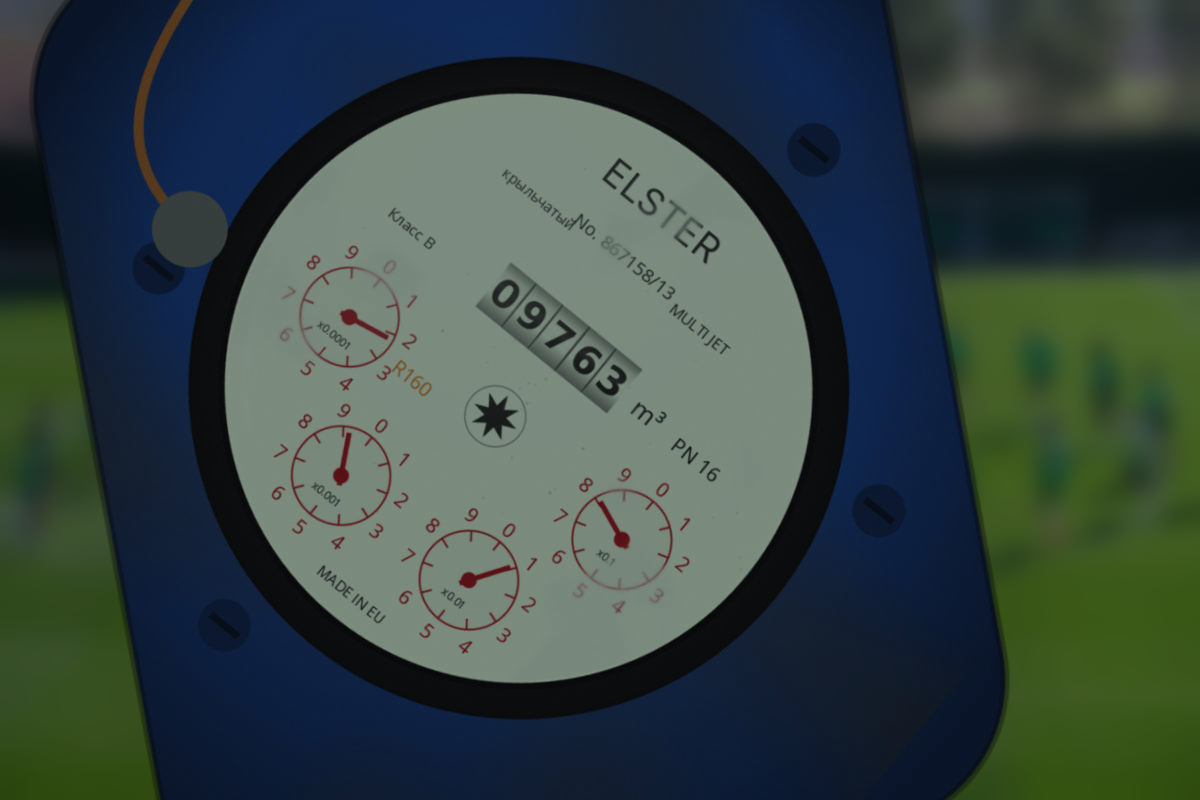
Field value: 9763.8092 m³
